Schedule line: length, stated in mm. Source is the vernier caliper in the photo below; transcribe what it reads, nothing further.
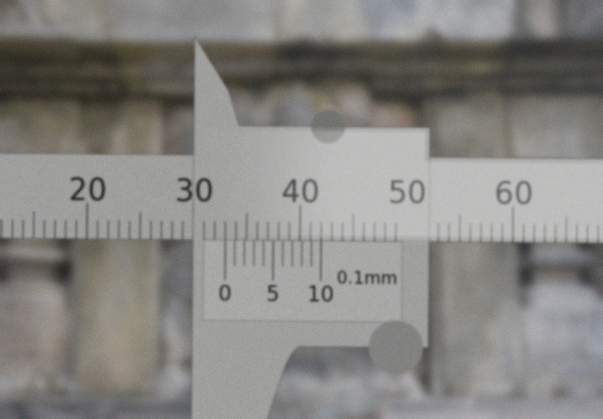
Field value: 33.0 mm
